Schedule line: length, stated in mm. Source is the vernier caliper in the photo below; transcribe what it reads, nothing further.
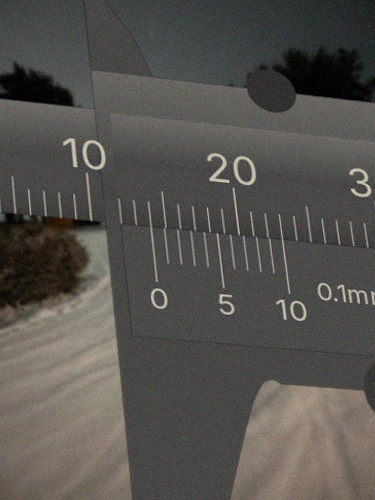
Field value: 14.0 mm
